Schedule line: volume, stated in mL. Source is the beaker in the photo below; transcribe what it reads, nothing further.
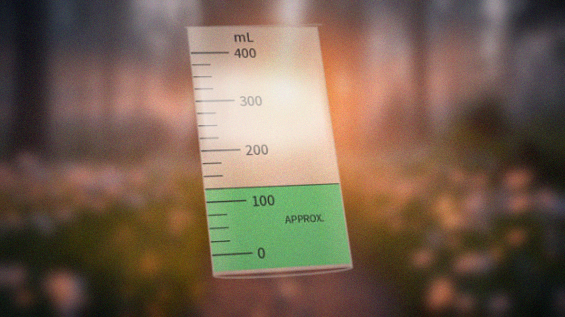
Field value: 125 mL
